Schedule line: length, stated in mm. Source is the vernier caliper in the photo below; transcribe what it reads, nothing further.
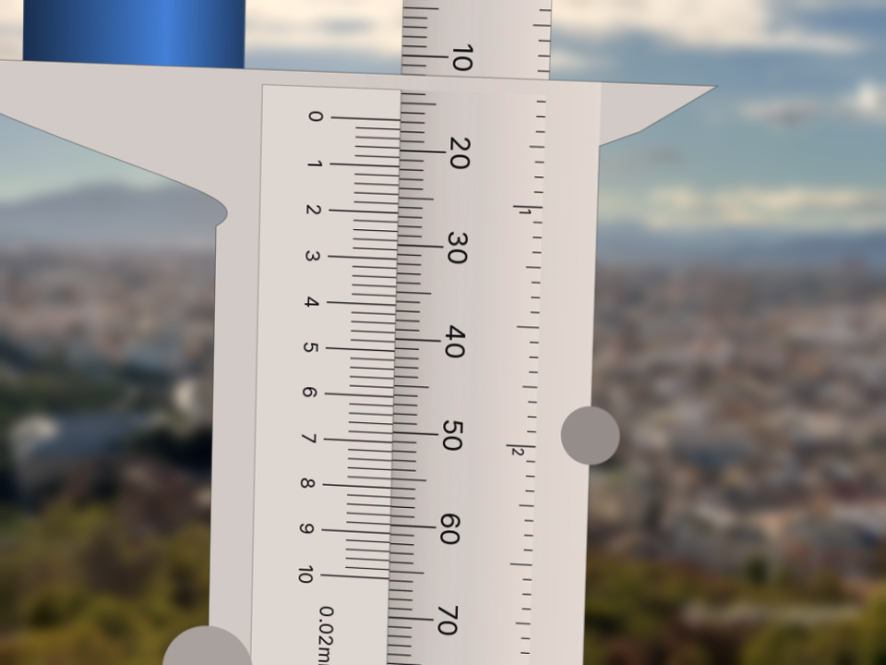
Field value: 16.8 mm
